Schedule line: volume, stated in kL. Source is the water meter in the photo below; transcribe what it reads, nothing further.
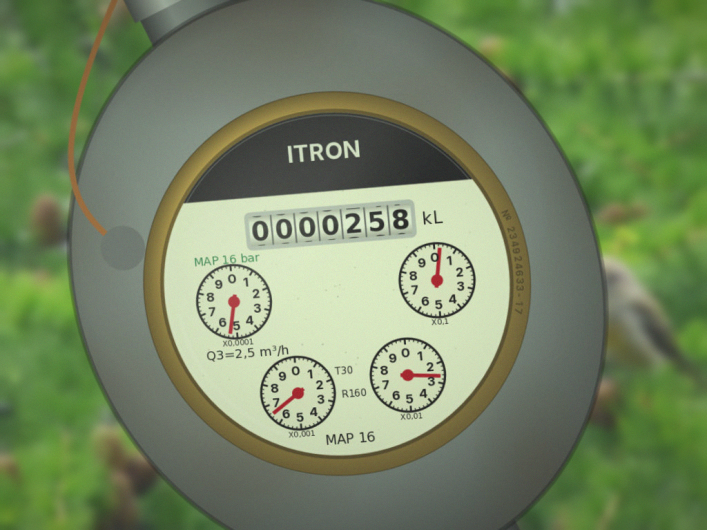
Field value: 258.0265 kL
